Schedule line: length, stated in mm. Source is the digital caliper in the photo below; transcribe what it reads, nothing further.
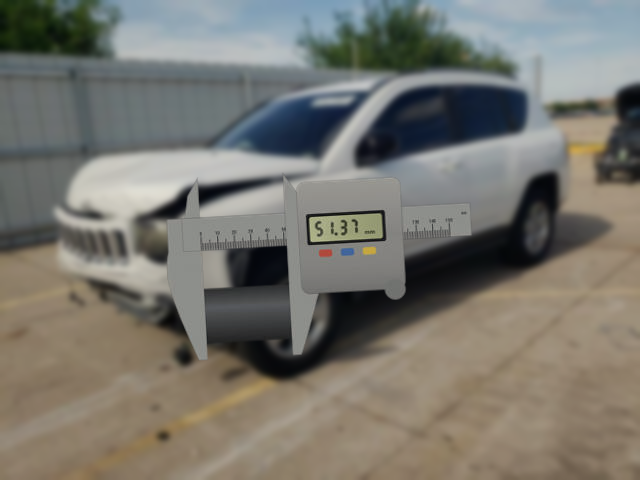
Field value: 51.37 mm
